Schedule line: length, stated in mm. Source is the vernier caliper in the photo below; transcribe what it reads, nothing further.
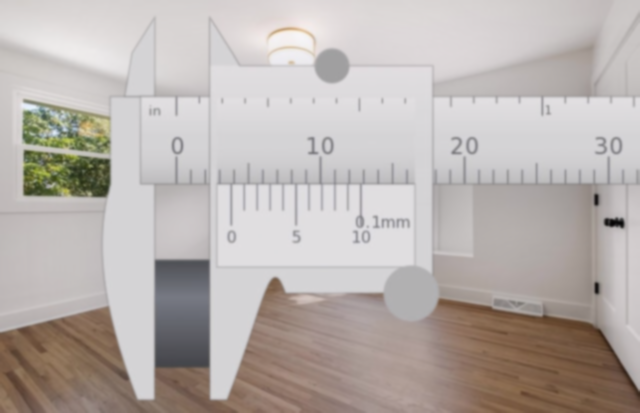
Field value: 3.8 mm
